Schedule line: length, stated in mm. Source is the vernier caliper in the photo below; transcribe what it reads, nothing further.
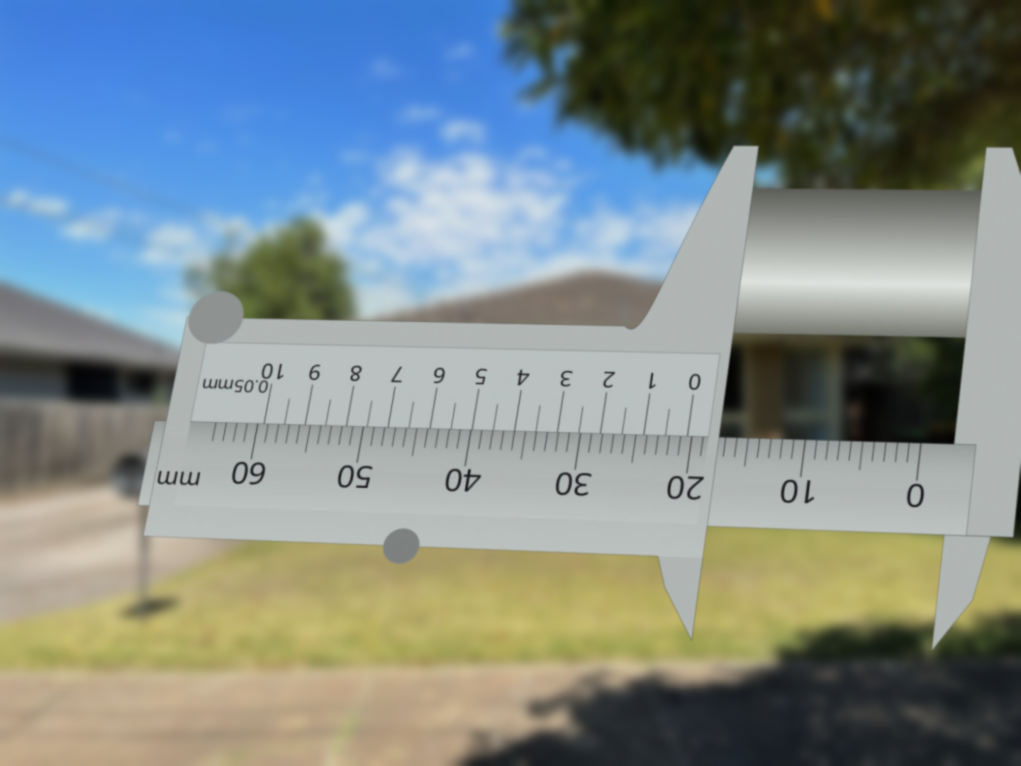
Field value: 20.4 mm
